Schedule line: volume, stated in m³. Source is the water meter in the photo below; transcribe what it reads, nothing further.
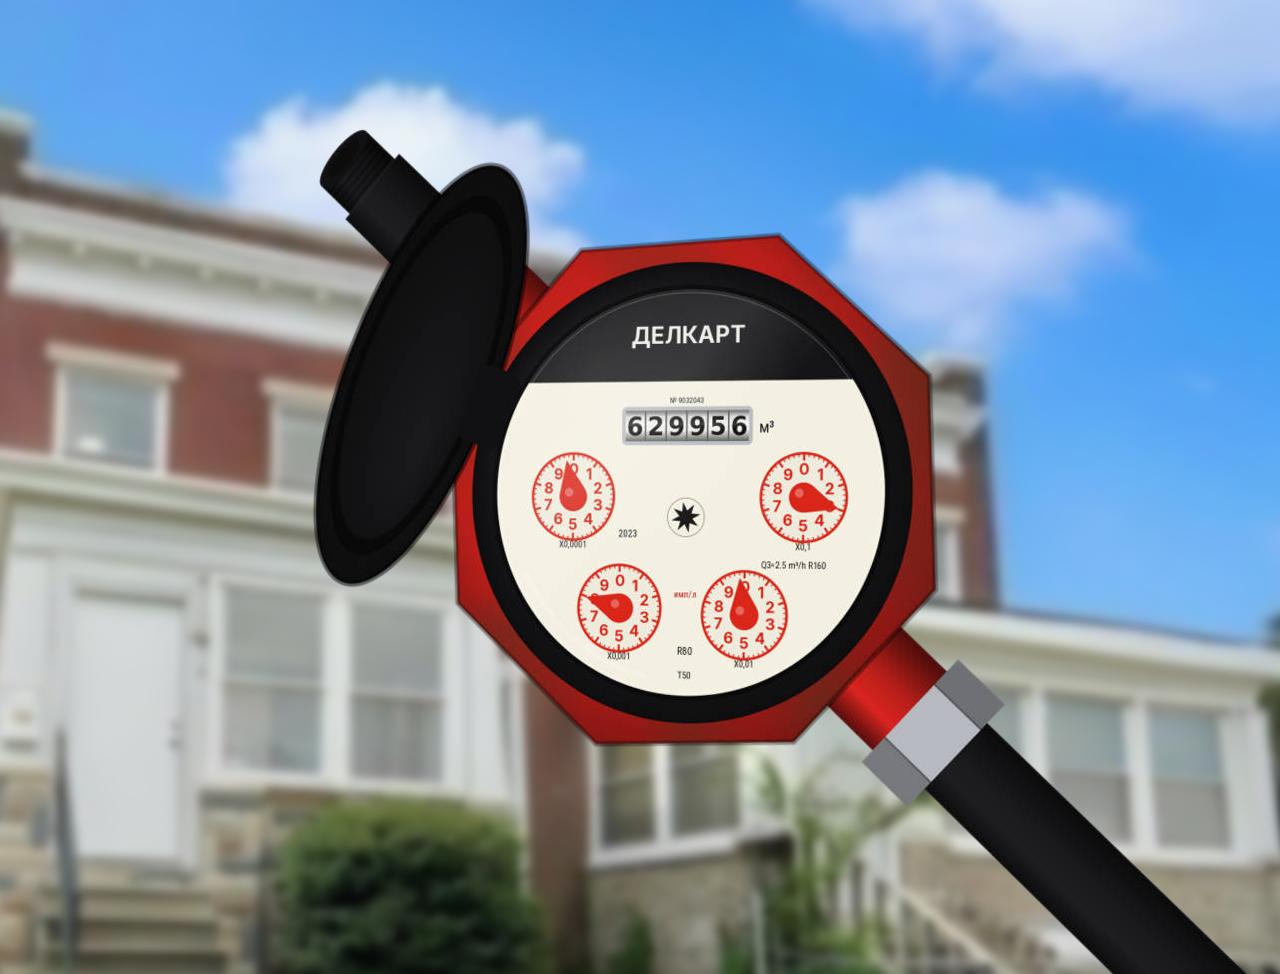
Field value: 629956.2979 m³
